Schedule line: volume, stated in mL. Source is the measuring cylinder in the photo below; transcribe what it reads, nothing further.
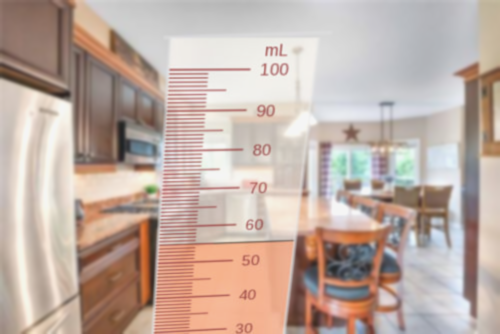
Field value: 55 mL
